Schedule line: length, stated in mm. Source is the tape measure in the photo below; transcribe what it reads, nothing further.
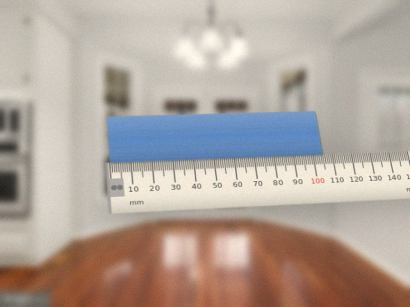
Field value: 105 mm
